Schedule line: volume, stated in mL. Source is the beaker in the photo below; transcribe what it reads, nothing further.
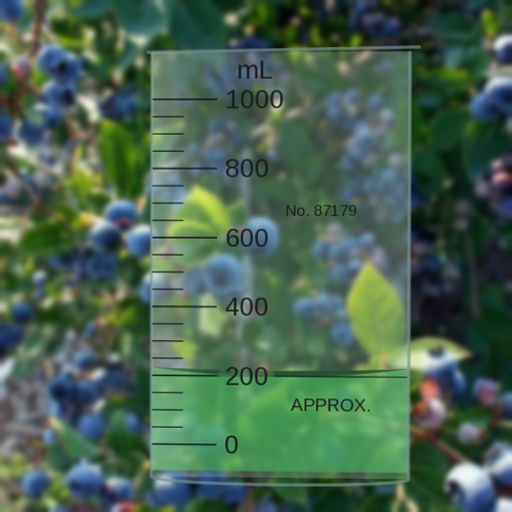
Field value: 200 mL
